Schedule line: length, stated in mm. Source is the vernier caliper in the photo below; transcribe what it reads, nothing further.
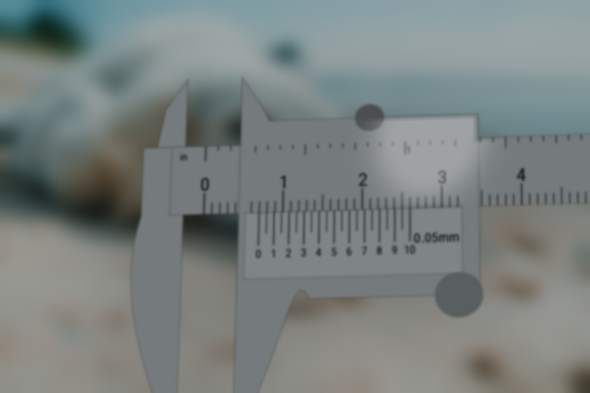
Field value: 7.0 mm
